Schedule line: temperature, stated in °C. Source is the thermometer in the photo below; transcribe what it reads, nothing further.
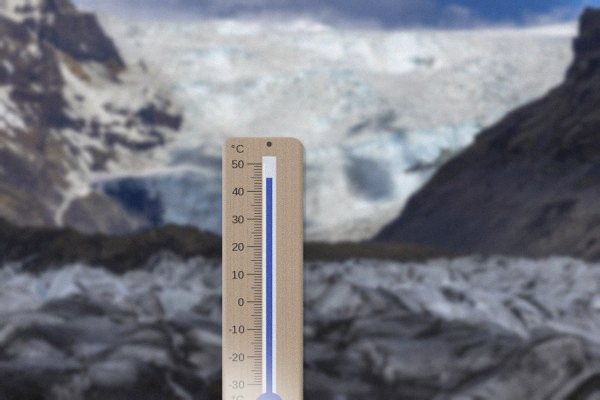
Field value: 45 °C
